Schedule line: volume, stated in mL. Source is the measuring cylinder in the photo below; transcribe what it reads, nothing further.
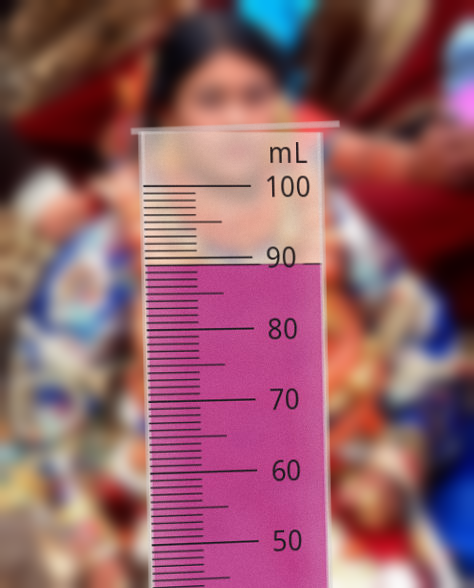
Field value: 89 mL
